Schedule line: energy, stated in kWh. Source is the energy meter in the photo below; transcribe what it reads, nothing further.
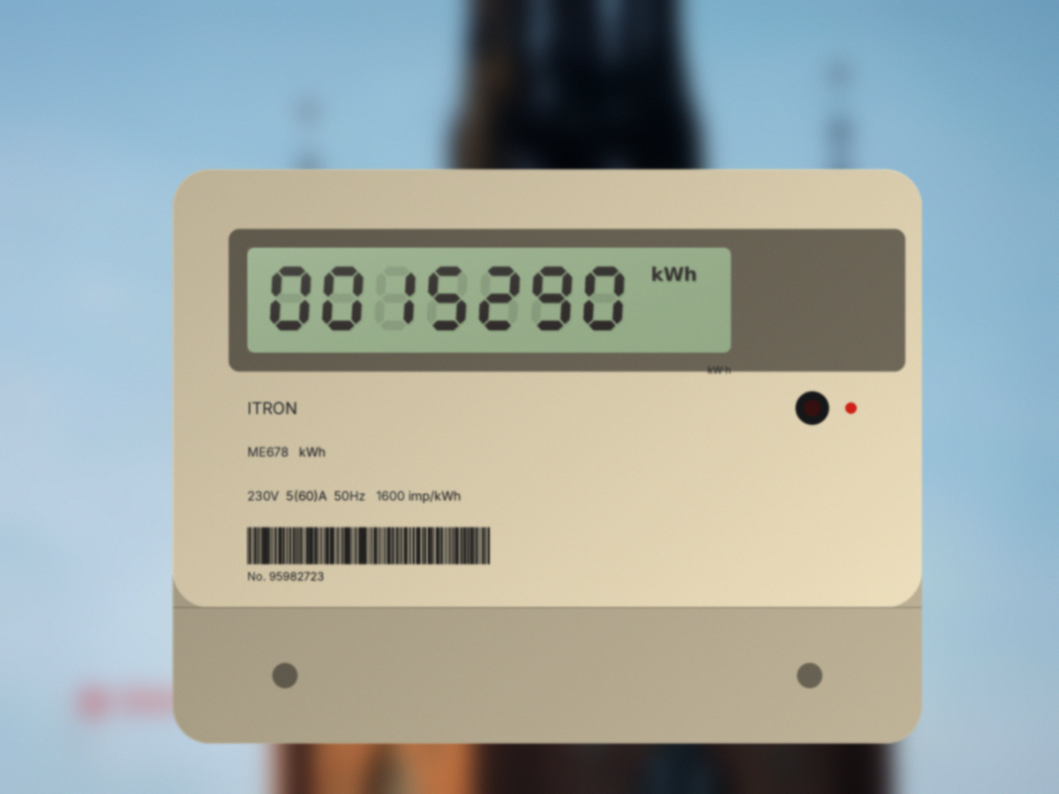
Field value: 15290 kWh
